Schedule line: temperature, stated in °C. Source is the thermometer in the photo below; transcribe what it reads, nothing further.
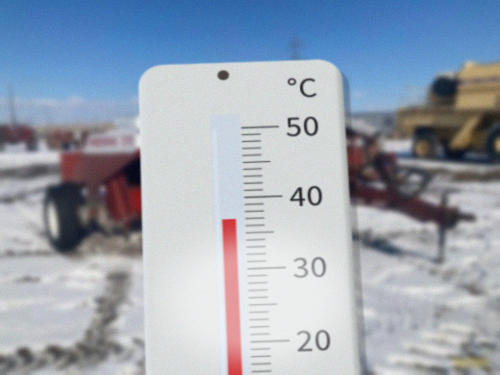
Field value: 37 °C
